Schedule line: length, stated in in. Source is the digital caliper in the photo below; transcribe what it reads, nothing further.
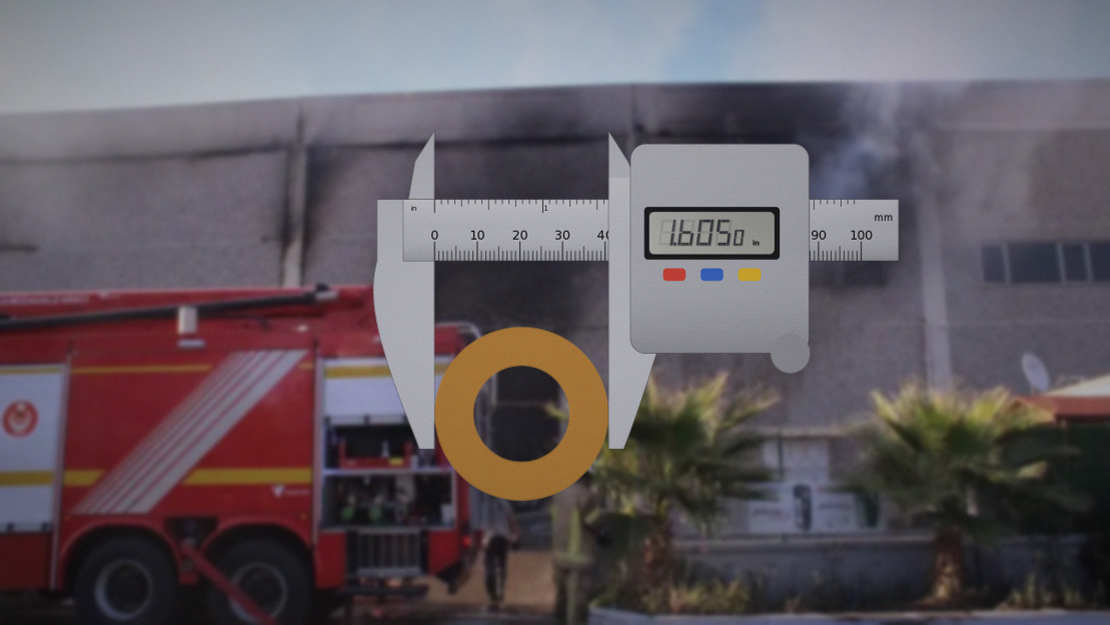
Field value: 1.6050 in
